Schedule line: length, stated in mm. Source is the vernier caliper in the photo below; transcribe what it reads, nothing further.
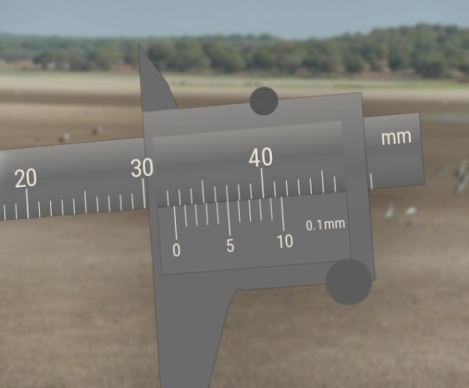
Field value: 32.5 mm
